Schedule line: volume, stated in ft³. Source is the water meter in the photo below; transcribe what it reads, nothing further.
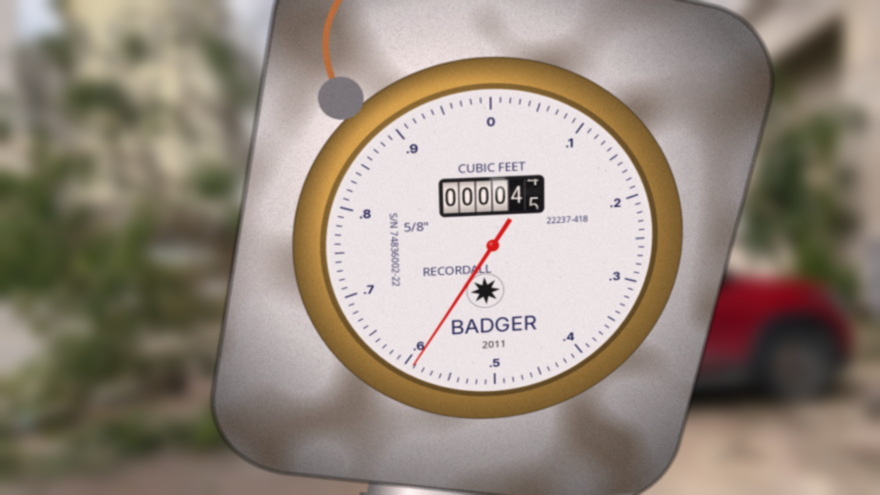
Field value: 44.59 ft³
